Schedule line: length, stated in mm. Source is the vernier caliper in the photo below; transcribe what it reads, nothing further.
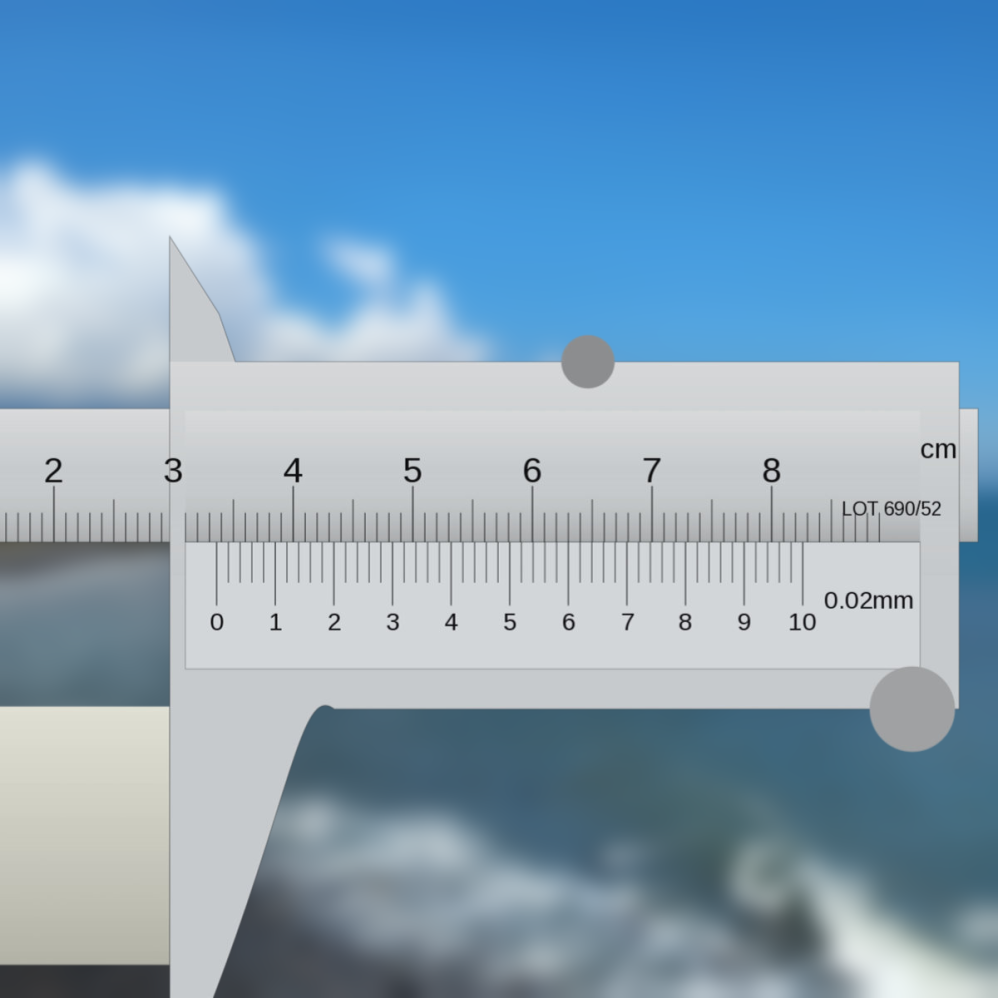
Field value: 33.6 mm
